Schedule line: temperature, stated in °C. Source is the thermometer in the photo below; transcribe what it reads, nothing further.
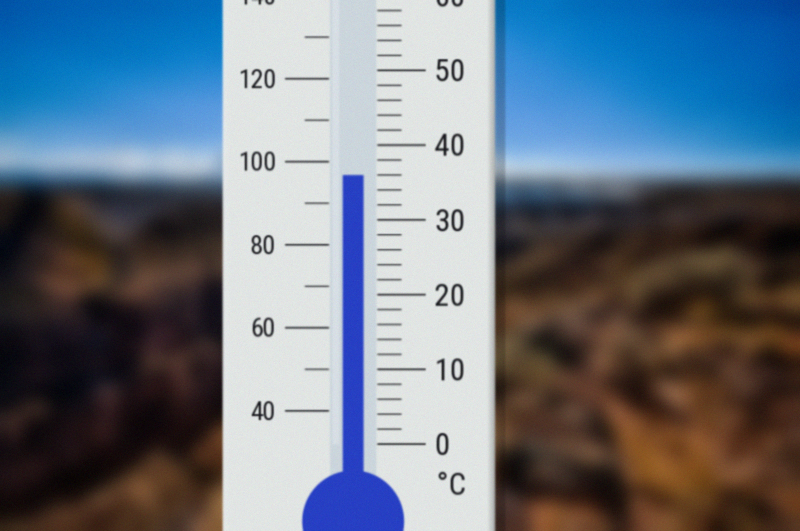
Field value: 36 °C
